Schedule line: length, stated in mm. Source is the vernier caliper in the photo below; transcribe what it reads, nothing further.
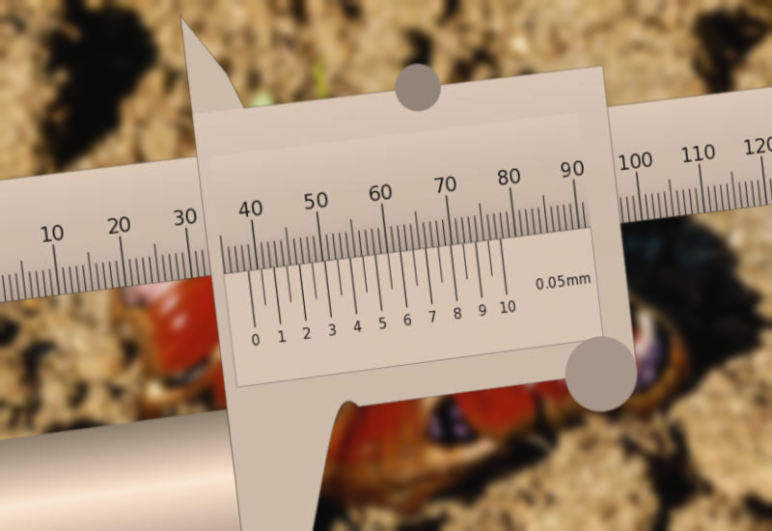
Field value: 38.6 mm
